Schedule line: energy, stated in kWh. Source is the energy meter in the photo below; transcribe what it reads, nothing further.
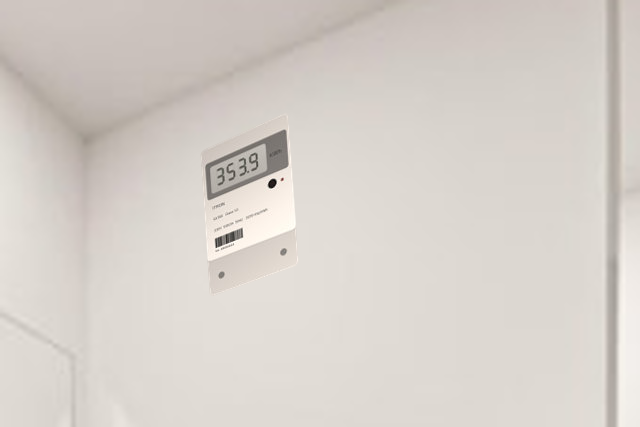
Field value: 353.9 kWh
